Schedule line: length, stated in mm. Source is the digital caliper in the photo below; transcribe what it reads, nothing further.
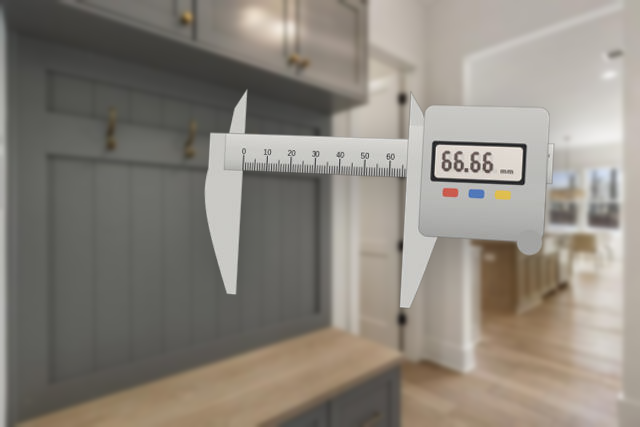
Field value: 66.66 mm
